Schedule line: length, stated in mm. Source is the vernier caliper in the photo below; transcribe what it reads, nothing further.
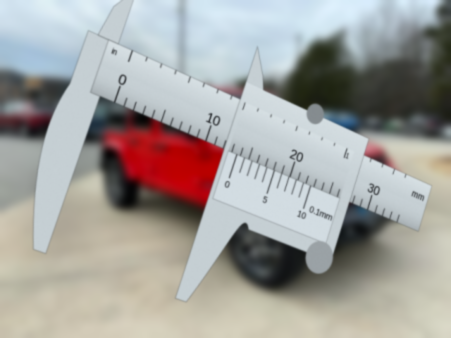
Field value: 13.6 mm
